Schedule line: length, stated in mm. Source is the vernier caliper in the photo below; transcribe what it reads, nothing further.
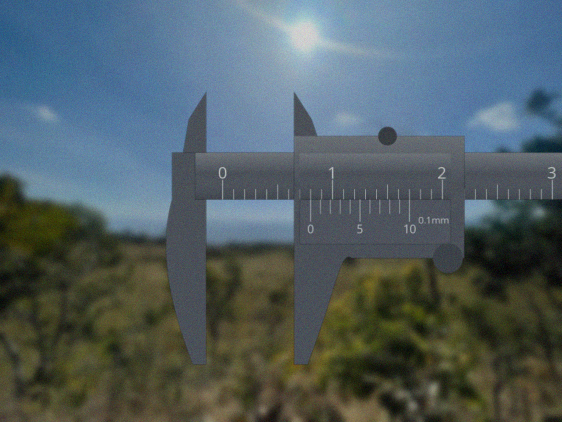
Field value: 8.0 mm
